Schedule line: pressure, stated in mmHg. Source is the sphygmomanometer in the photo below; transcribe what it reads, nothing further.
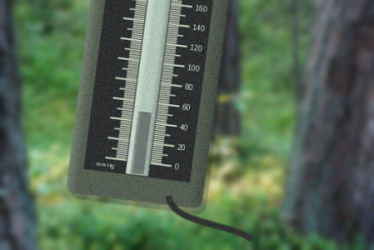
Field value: 50 mmHg
